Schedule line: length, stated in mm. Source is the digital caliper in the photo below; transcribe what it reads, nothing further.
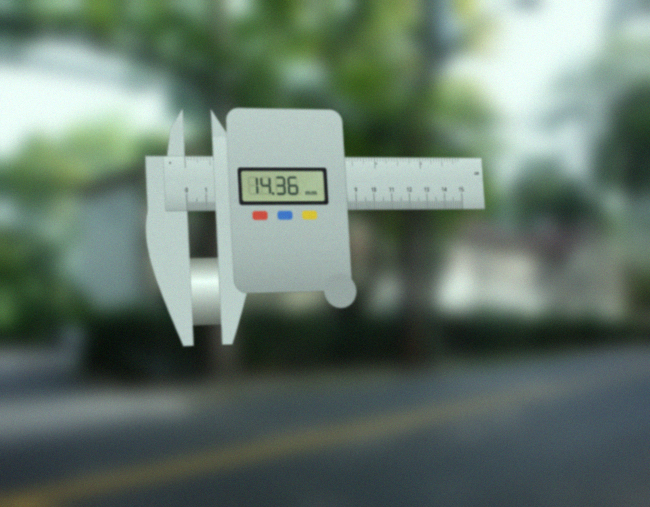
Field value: 14.36 mm
